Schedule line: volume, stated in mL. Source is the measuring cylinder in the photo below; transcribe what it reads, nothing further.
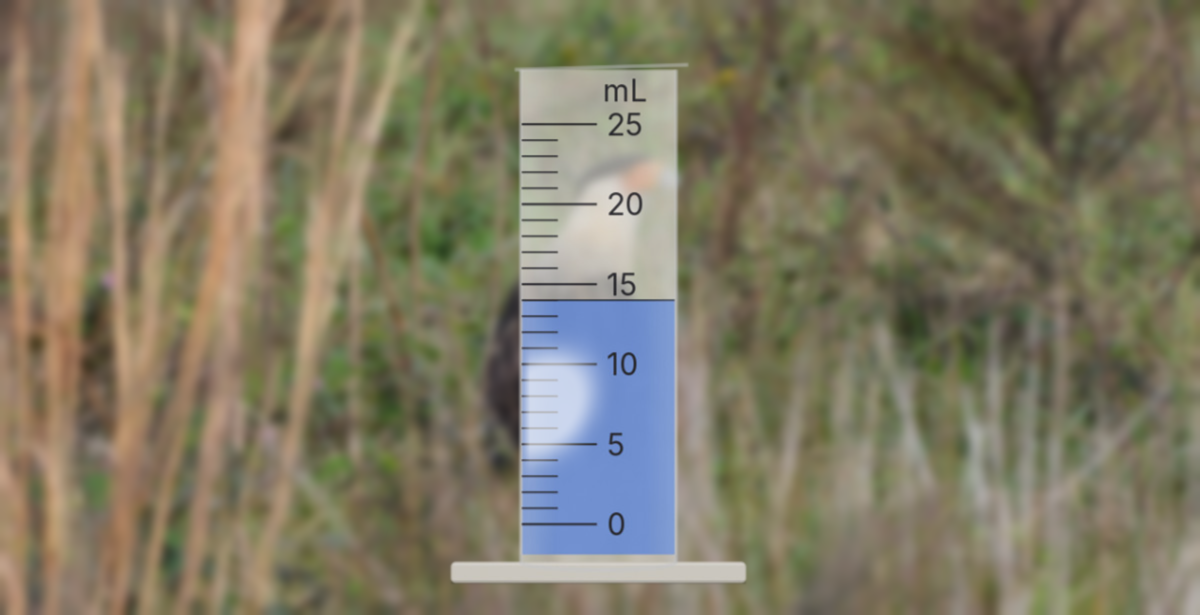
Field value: 14 mL
